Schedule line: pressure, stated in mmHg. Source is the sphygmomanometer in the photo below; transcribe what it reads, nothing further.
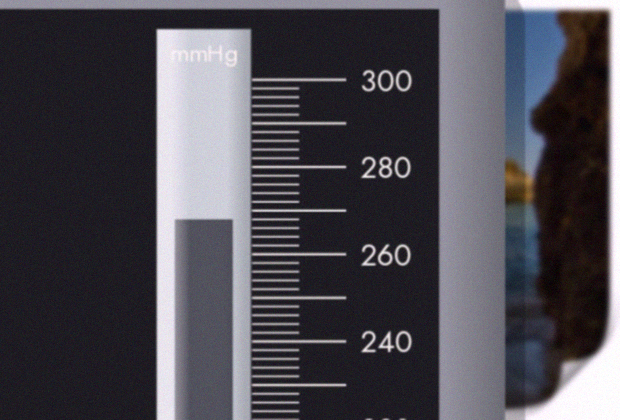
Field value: 268 mmHg
